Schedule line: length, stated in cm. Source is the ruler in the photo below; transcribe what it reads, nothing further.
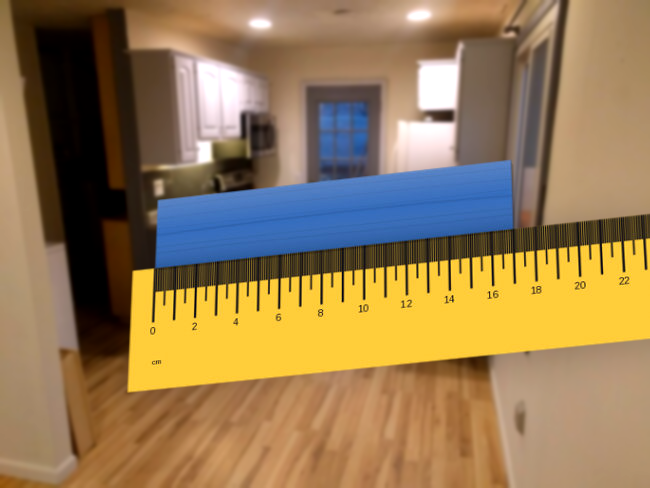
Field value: 17 cm
